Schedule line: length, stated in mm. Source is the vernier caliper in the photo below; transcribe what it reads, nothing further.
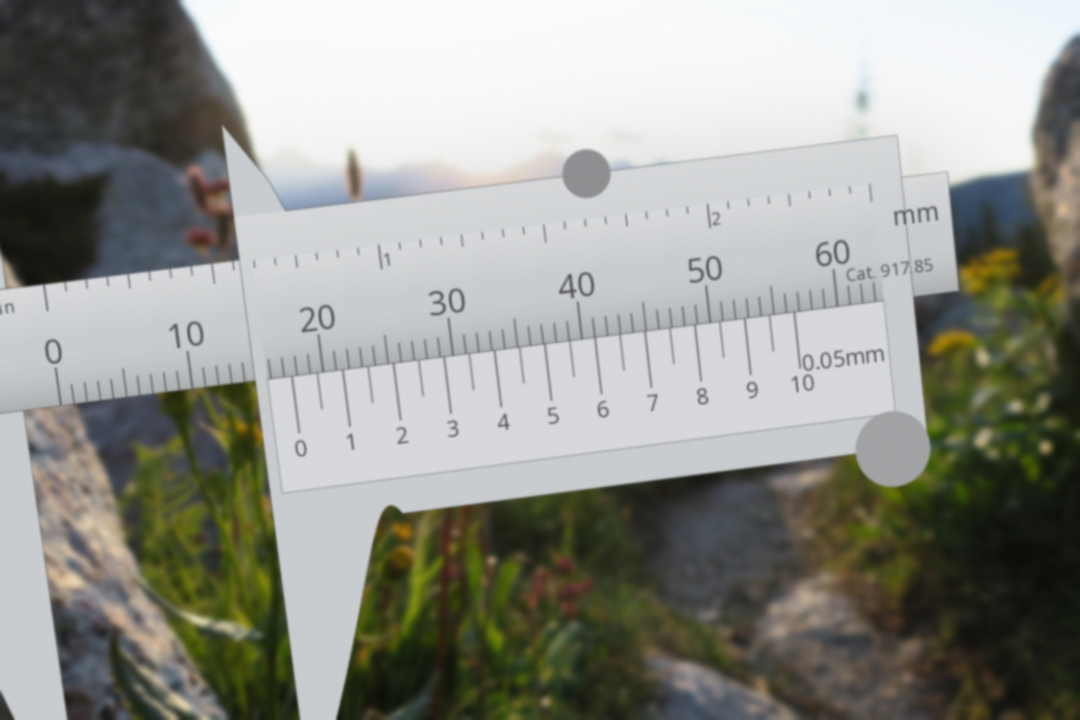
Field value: 17.6 mm
